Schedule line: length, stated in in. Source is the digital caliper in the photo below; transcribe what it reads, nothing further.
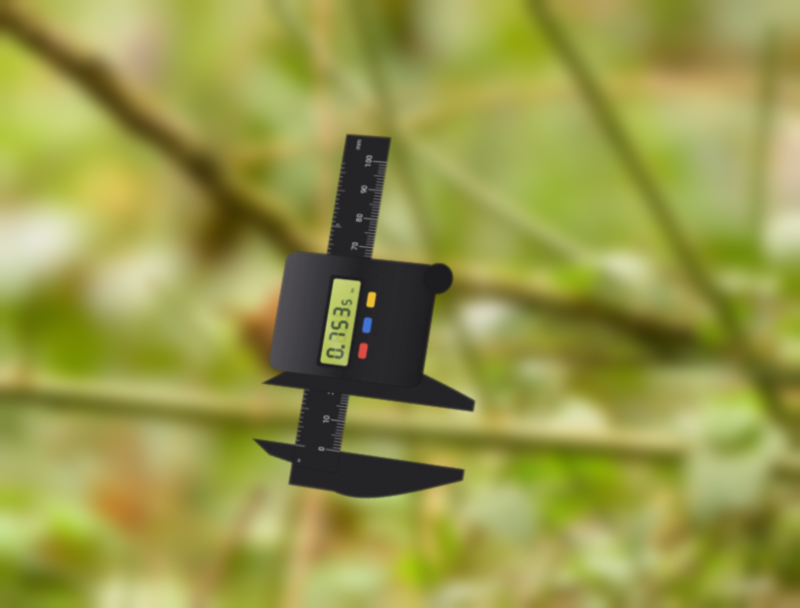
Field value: 0.7535 in
